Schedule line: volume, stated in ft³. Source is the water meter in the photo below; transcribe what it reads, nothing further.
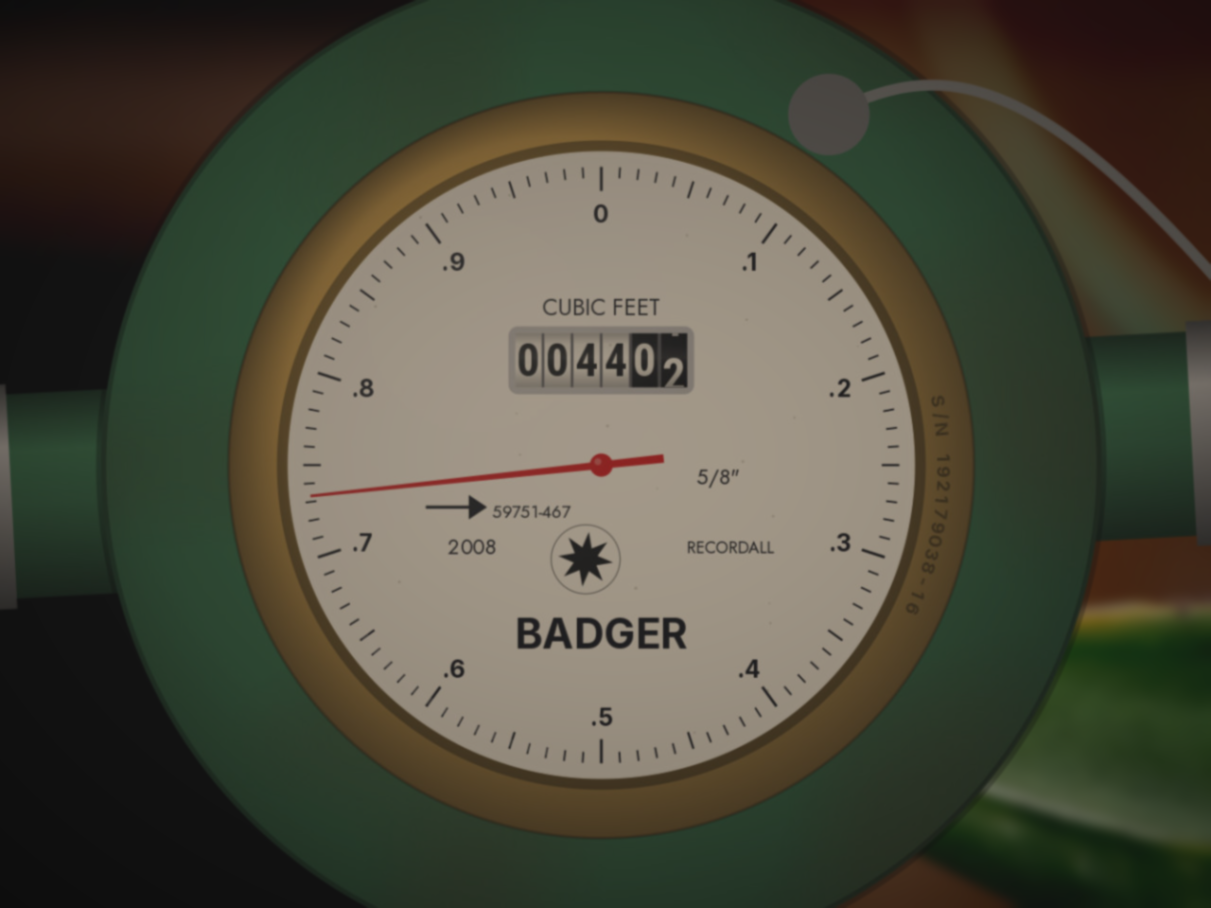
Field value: 4401.73 ft³
